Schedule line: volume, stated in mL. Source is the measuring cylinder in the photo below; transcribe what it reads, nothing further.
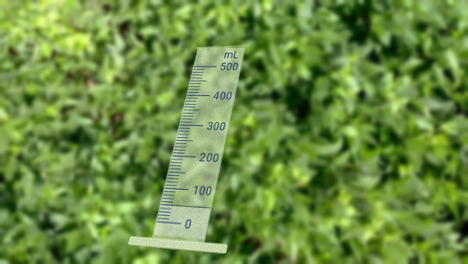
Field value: 50 mL
